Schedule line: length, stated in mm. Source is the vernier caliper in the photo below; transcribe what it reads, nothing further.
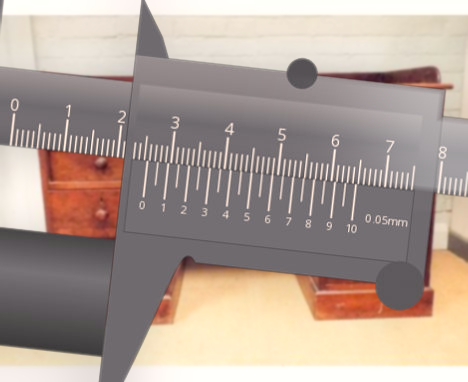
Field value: 25.6 mm
